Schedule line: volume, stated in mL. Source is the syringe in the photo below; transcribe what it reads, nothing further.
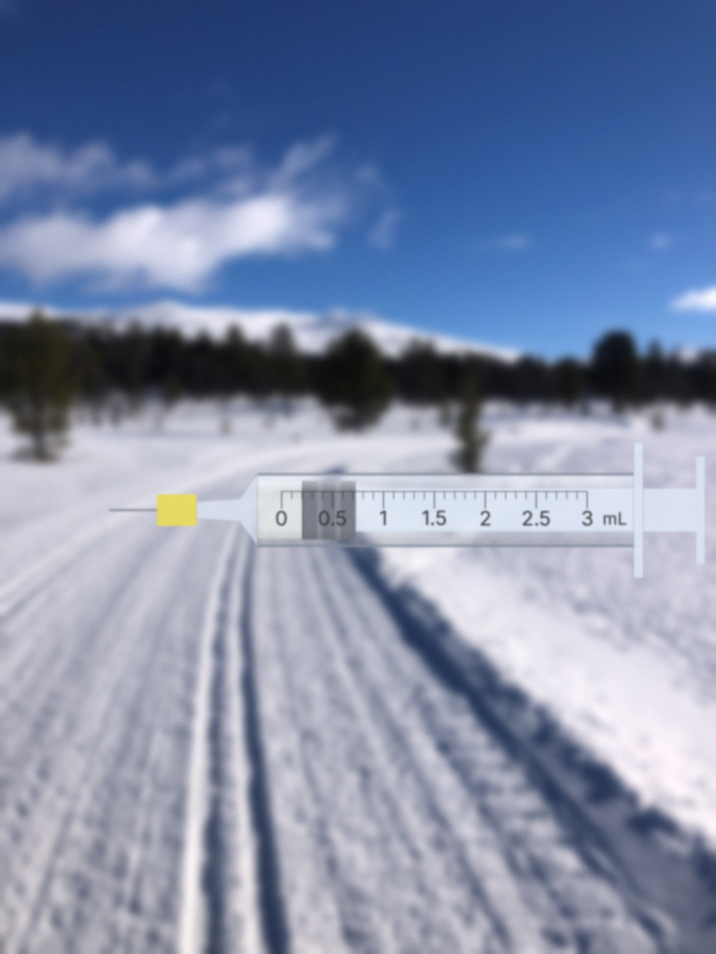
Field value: 0.2 mL
